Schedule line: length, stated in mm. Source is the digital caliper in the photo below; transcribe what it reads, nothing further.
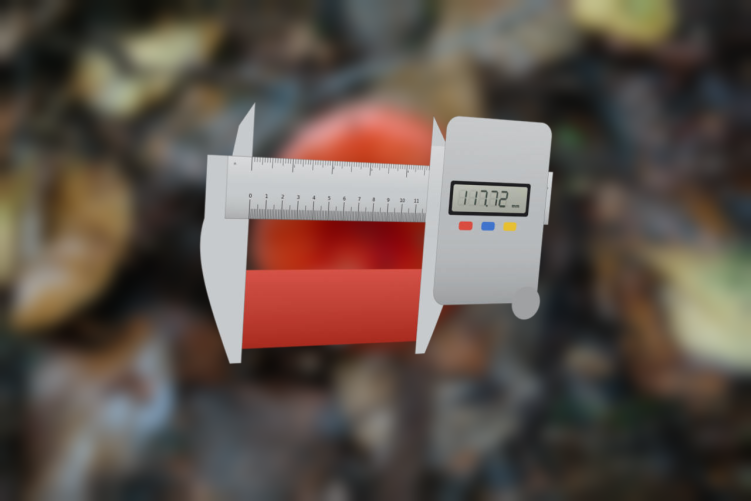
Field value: 117.72 mm
